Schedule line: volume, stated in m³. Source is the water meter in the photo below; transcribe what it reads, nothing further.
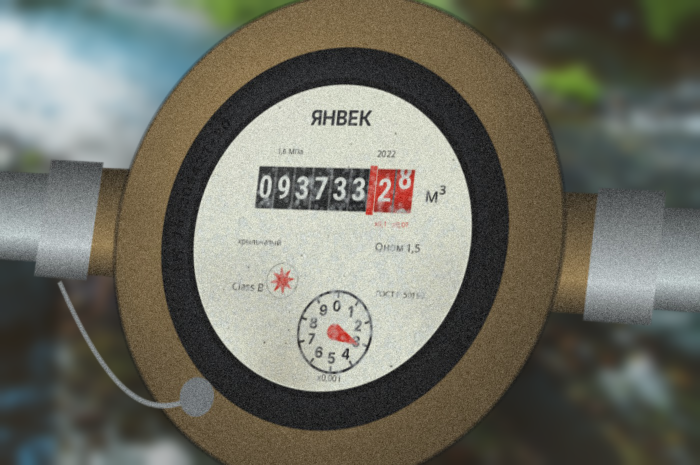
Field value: 93733.283 m³
